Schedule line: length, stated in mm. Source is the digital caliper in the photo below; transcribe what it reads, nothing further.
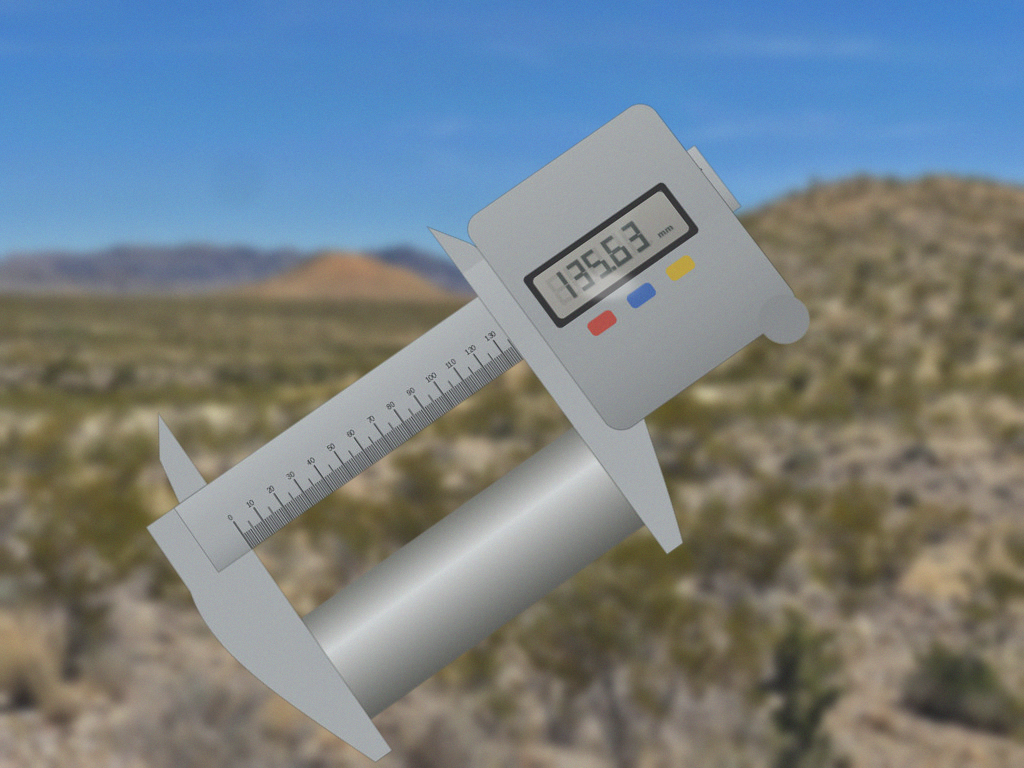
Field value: 135.63 mm
